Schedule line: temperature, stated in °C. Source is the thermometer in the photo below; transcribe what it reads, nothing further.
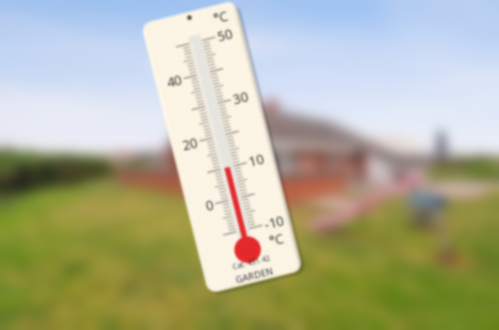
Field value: 10 °C
